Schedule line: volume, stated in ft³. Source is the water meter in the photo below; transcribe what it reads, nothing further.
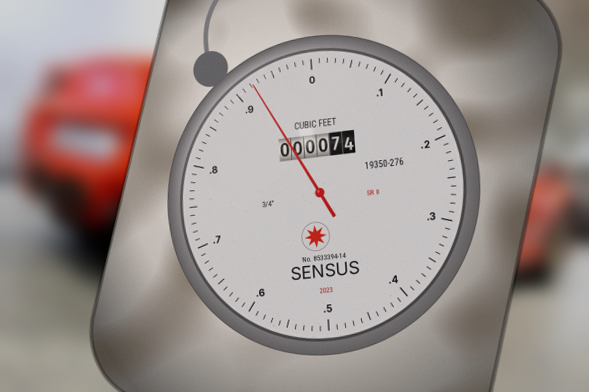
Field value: 73.92 ft³
